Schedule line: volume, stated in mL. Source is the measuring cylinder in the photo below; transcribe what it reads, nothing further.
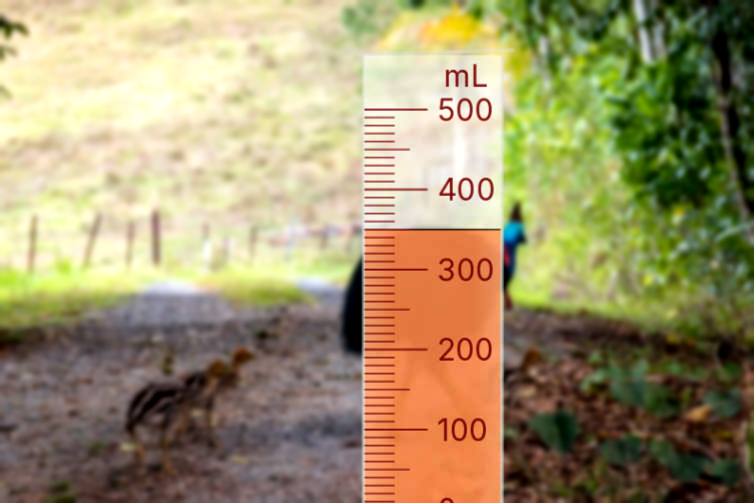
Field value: 350 mL
